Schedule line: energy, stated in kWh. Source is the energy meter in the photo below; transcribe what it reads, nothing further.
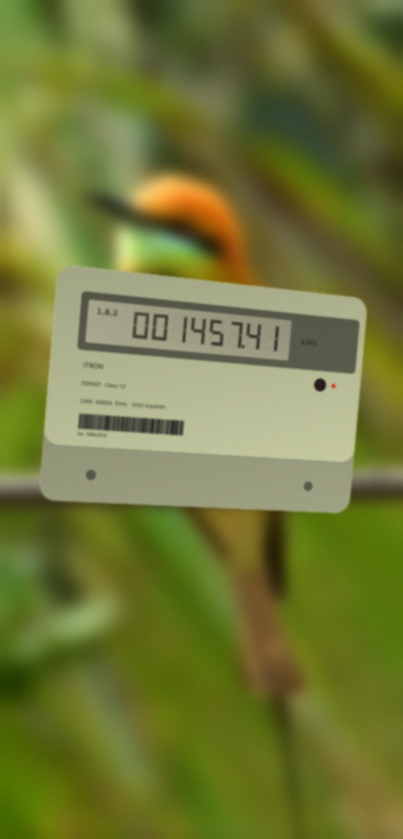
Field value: 1457.41 kWh
